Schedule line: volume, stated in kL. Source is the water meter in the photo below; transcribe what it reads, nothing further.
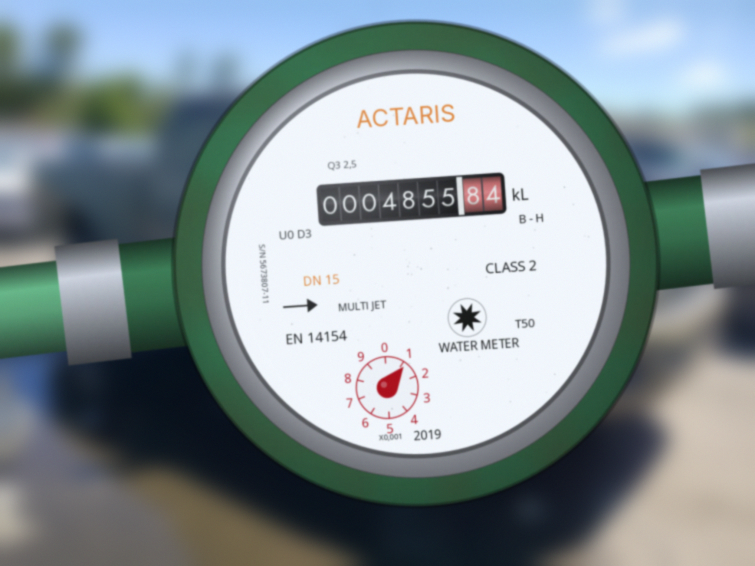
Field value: 4855.841 kL
